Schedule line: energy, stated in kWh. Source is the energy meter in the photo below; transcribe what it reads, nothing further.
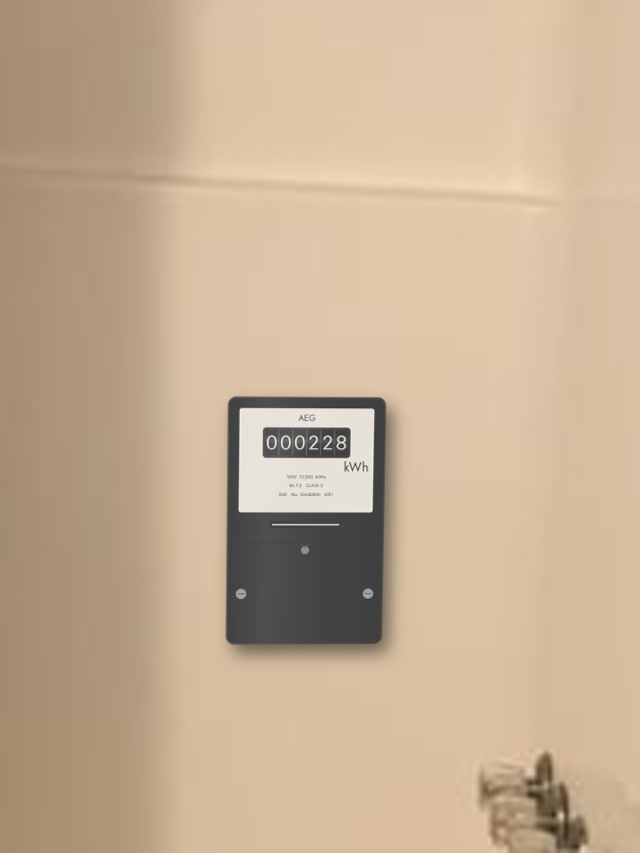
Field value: 228 kWh
